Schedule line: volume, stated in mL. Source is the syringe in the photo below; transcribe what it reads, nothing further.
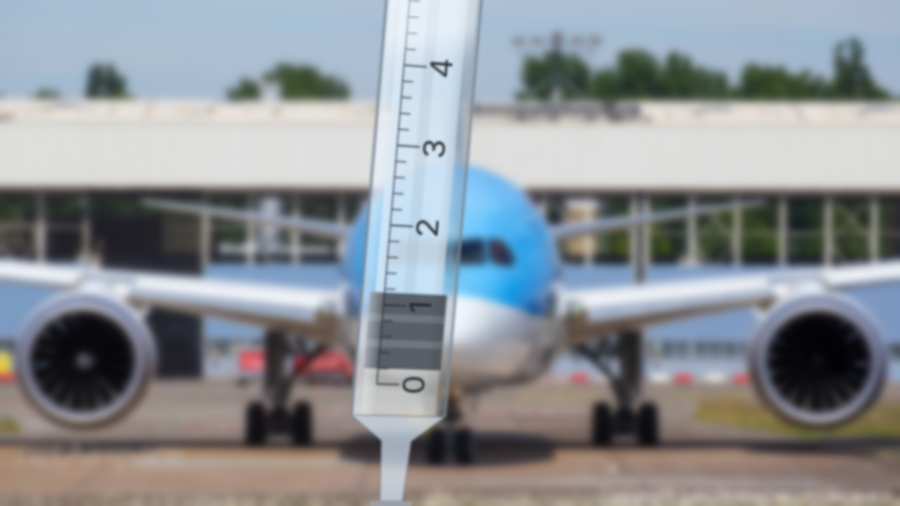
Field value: 0.2 mL
